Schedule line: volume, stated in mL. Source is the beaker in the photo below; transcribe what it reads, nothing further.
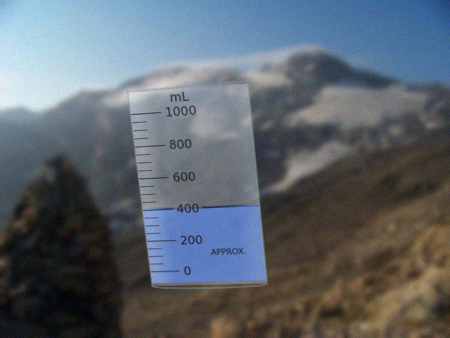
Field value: 400 mL
